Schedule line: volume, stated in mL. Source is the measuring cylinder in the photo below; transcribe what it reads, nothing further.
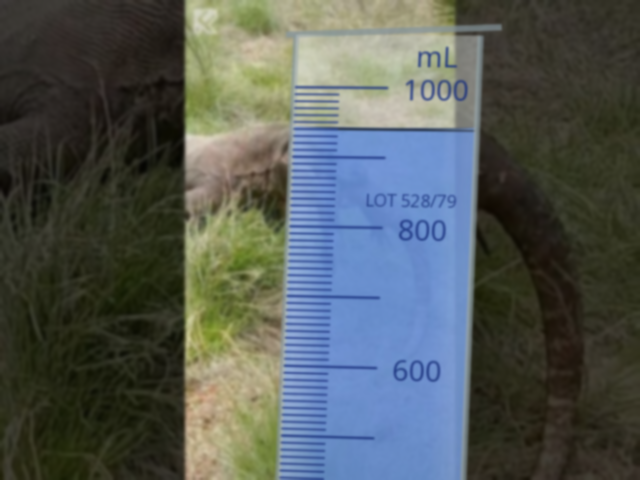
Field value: 940 mL
